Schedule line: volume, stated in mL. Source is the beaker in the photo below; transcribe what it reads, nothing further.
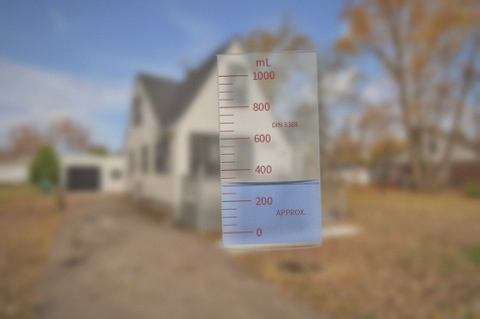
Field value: 300 mL
